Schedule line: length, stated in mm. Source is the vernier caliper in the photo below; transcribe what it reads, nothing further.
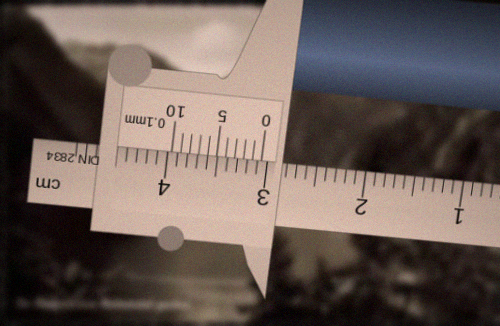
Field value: 30.6 mm
